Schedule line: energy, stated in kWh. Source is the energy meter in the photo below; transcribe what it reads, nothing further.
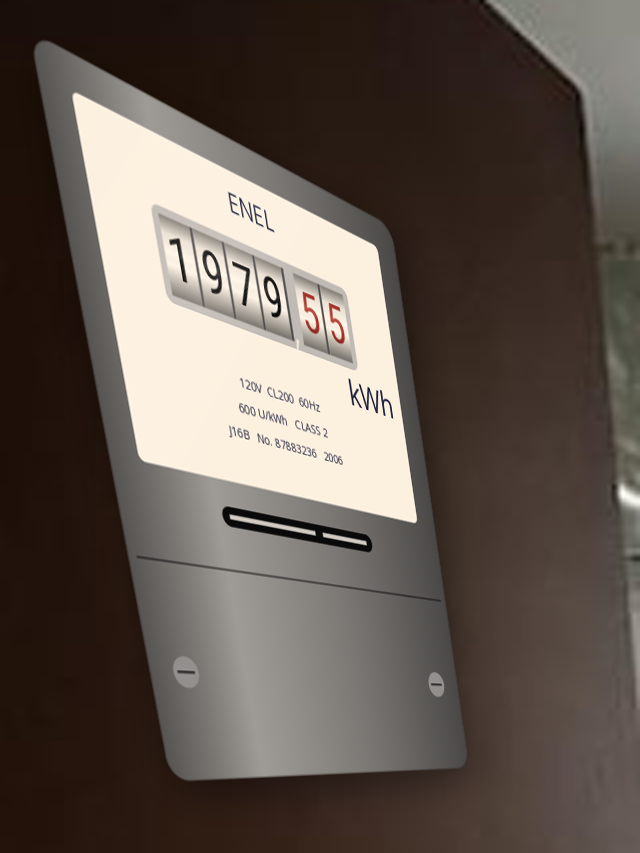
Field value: 1979.55 kWh
